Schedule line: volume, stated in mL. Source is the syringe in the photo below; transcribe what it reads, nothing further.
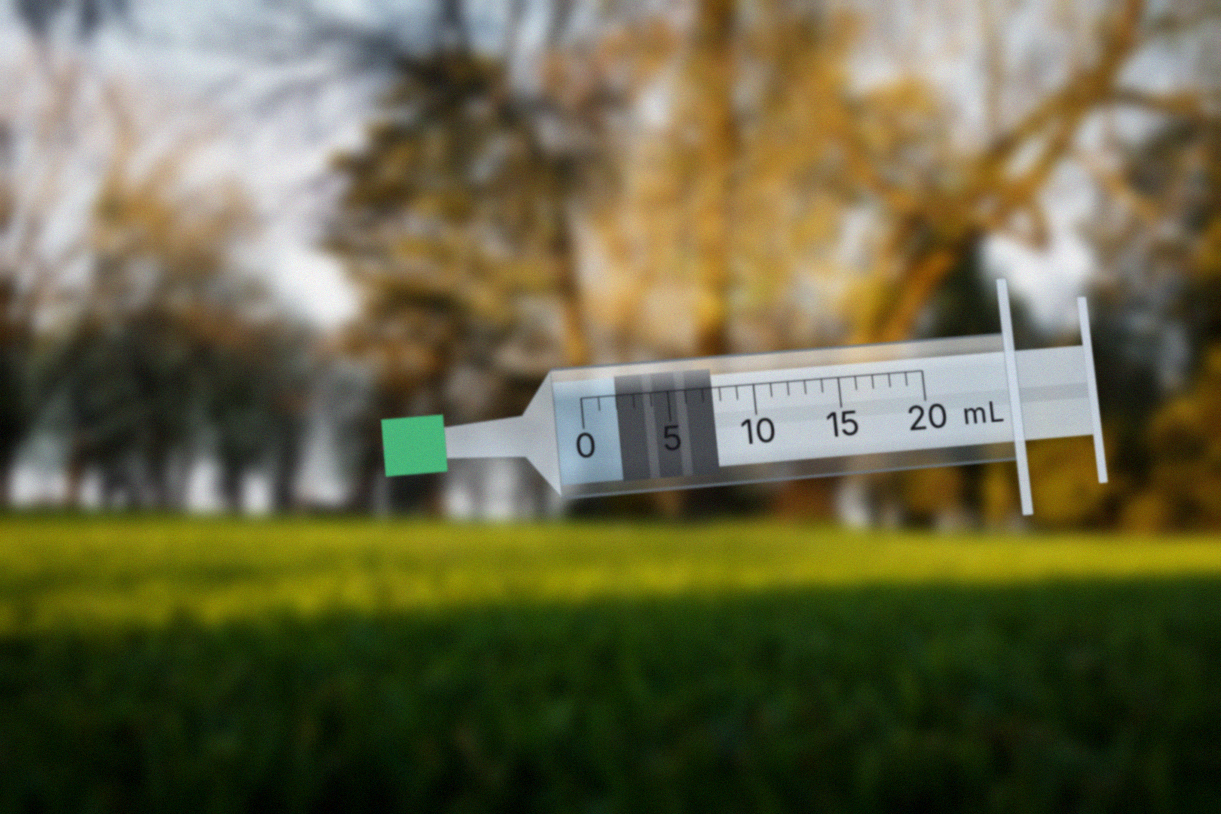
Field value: 2 mL
